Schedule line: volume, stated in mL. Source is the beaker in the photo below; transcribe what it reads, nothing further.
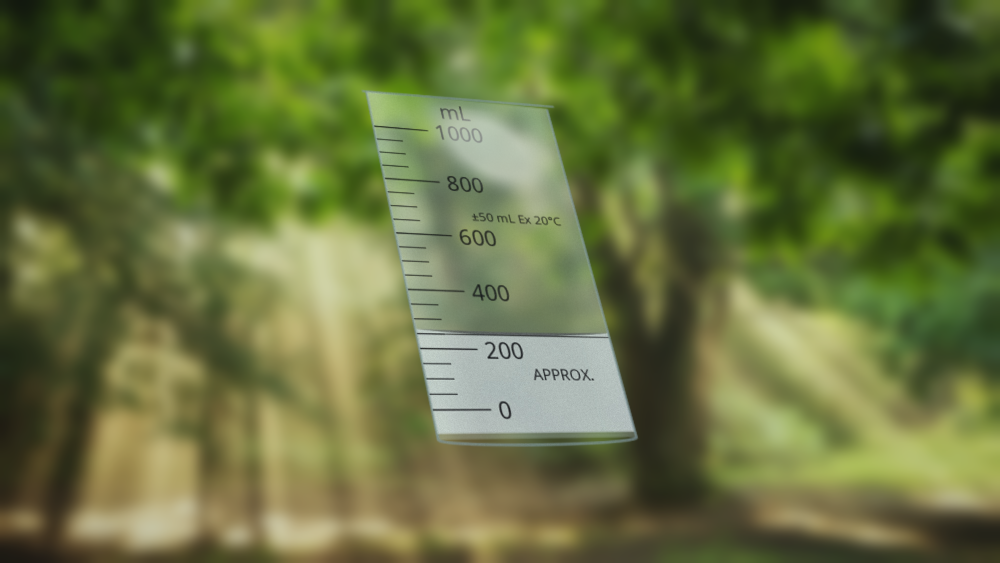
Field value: 250 mL
